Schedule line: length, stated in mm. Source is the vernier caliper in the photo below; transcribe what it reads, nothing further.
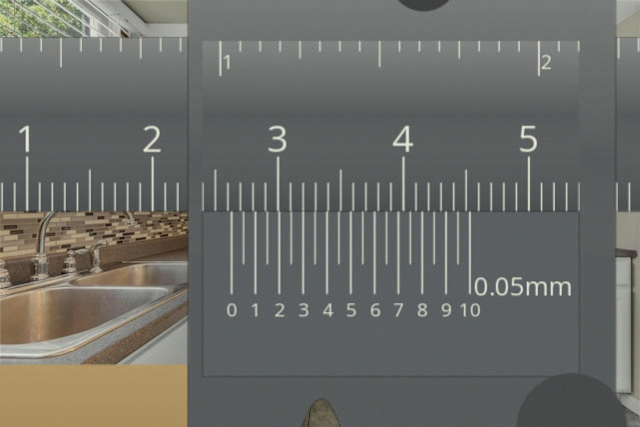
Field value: 26.3 mm
